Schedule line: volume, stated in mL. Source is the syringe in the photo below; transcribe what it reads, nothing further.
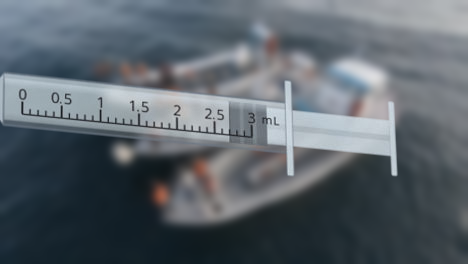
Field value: 2.7 mL
